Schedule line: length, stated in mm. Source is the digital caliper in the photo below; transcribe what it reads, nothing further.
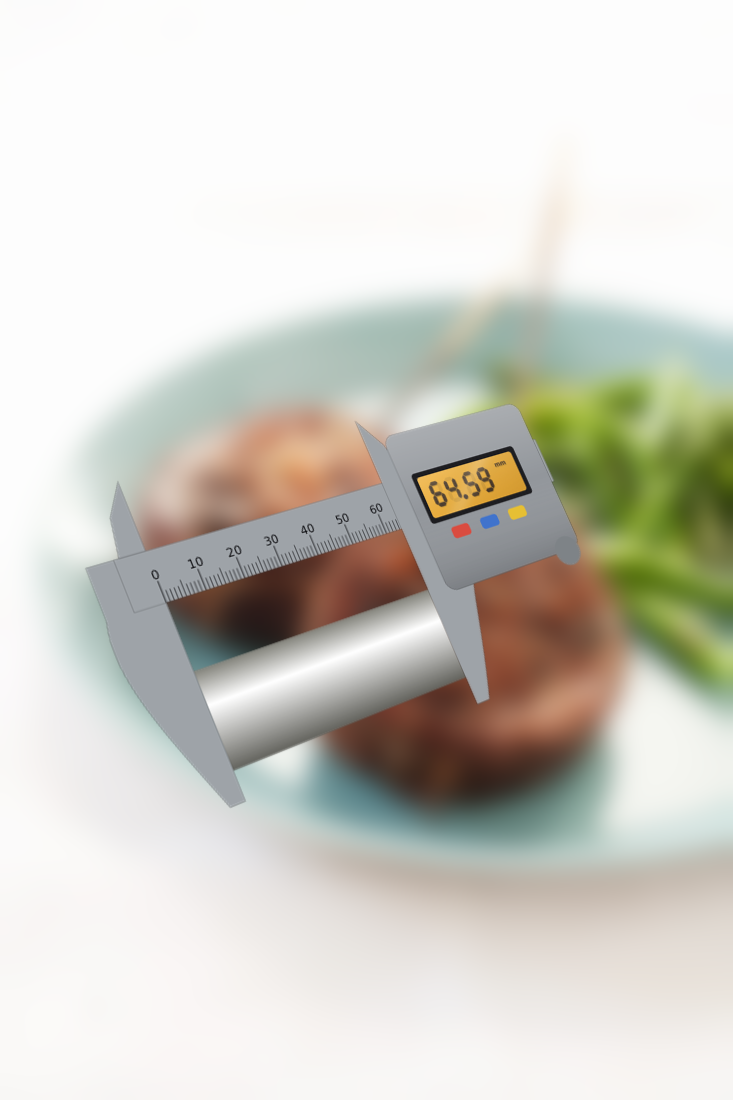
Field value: 64.59 mm
